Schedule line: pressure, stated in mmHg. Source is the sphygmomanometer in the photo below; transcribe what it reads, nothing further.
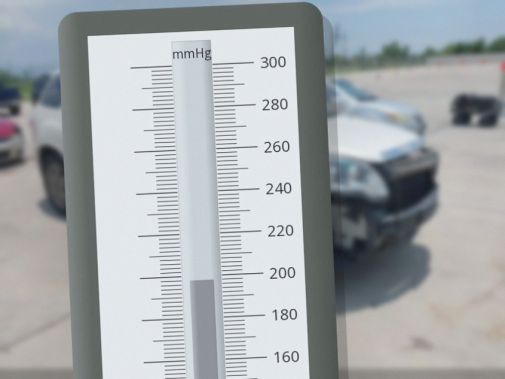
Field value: 198 mmHg
